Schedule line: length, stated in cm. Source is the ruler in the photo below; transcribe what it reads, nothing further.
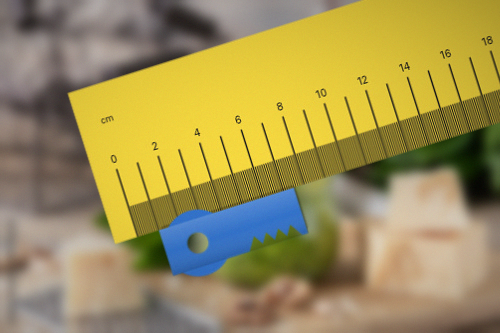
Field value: 6.5 cm
